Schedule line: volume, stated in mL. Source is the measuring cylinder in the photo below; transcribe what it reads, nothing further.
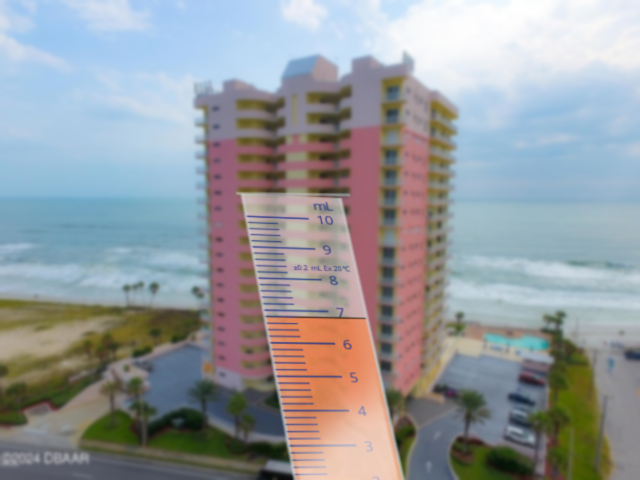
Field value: 6.8 mL
